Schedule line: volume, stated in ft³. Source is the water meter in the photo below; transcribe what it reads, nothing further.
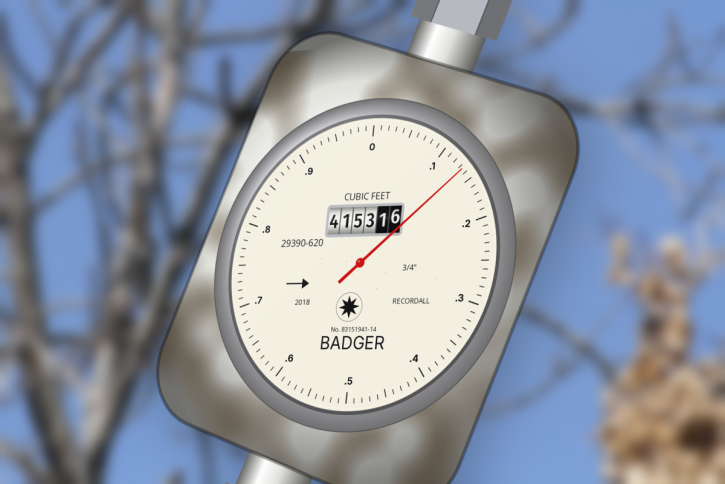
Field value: 415316.13 ft³
